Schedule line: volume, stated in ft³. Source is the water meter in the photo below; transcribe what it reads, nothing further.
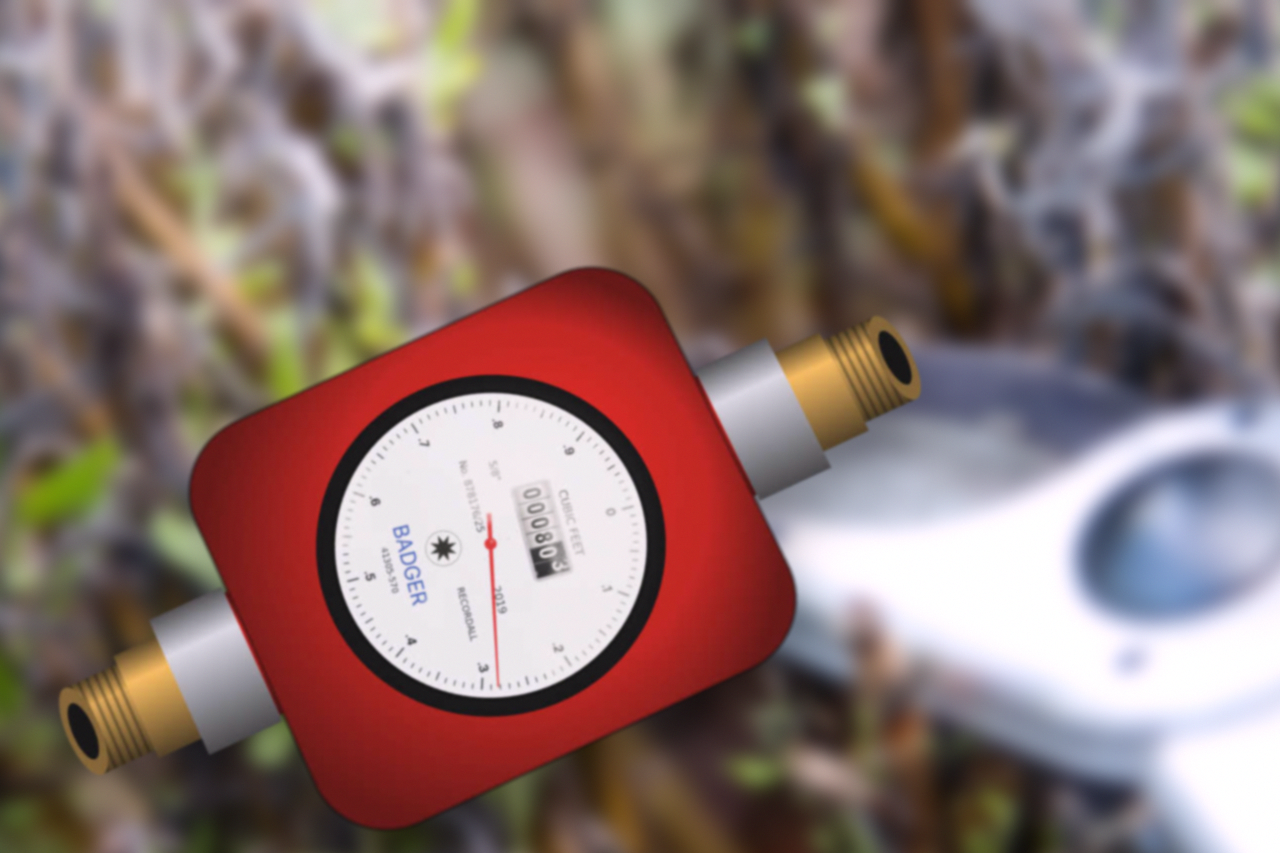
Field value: 803.28 ft³
